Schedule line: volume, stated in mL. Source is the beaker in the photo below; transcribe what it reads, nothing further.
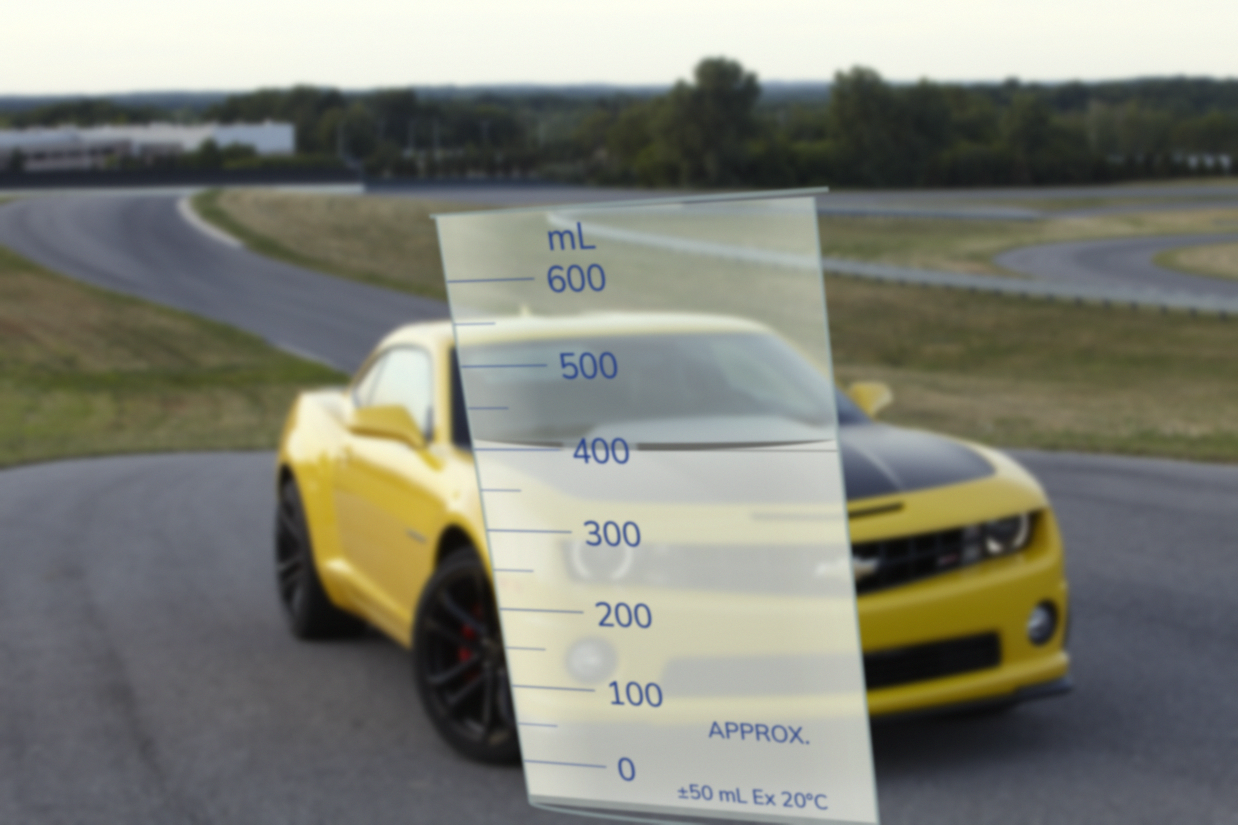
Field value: 400 mL
